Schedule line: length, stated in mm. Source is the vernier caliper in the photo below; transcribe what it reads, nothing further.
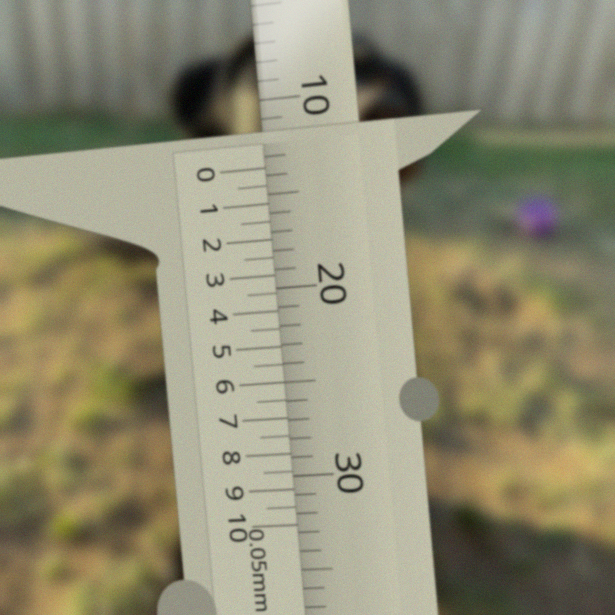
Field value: 13.6 mm
